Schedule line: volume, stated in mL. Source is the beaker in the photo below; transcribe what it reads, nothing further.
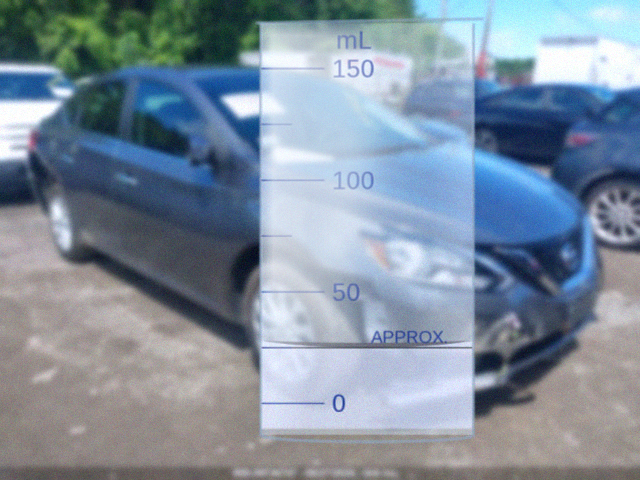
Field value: 25 mL
